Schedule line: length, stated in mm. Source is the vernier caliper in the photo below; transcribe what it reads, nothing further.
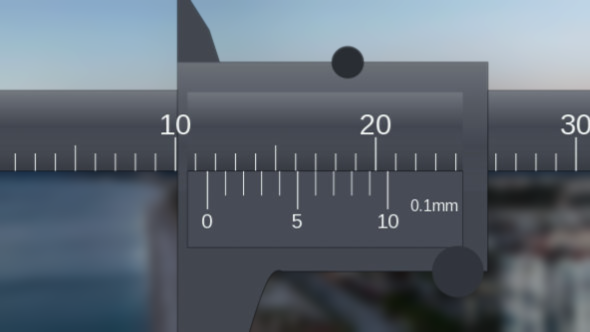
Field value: 11.6 mm
